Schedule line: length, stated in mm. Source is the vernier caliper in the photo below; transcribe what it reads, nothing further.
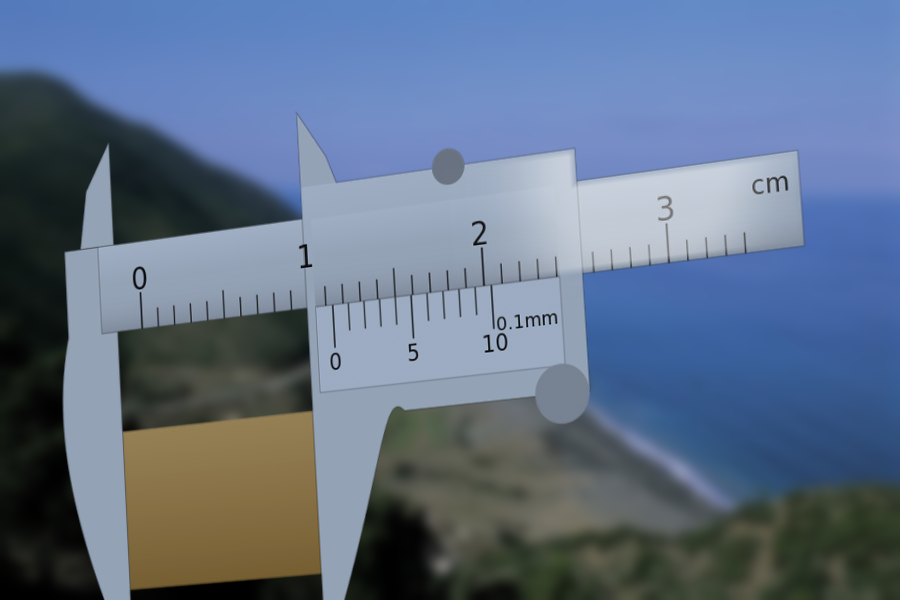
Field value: 11.4 mm
